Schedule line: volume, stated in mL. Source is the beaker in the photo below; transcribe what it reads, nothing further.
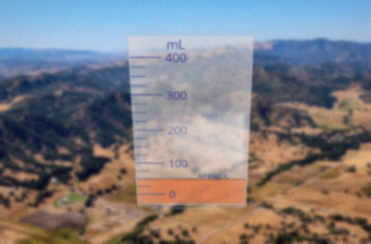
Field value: 50 mL
